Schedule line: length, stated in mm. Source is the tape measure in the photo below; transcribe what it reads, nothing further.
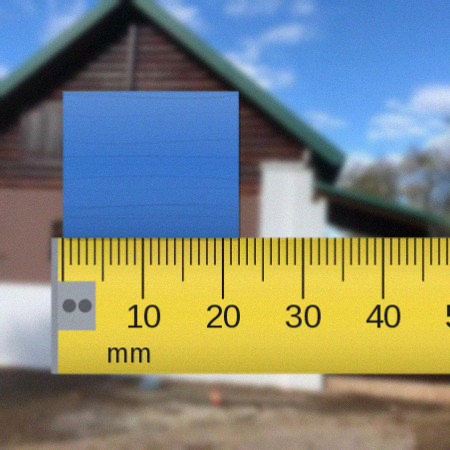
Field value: 22 mm
